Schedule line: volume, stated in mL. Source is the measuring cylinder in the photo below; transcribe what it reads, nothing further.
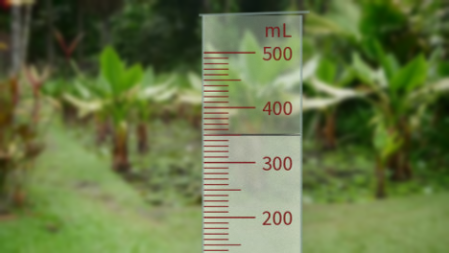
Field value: 350 mL
